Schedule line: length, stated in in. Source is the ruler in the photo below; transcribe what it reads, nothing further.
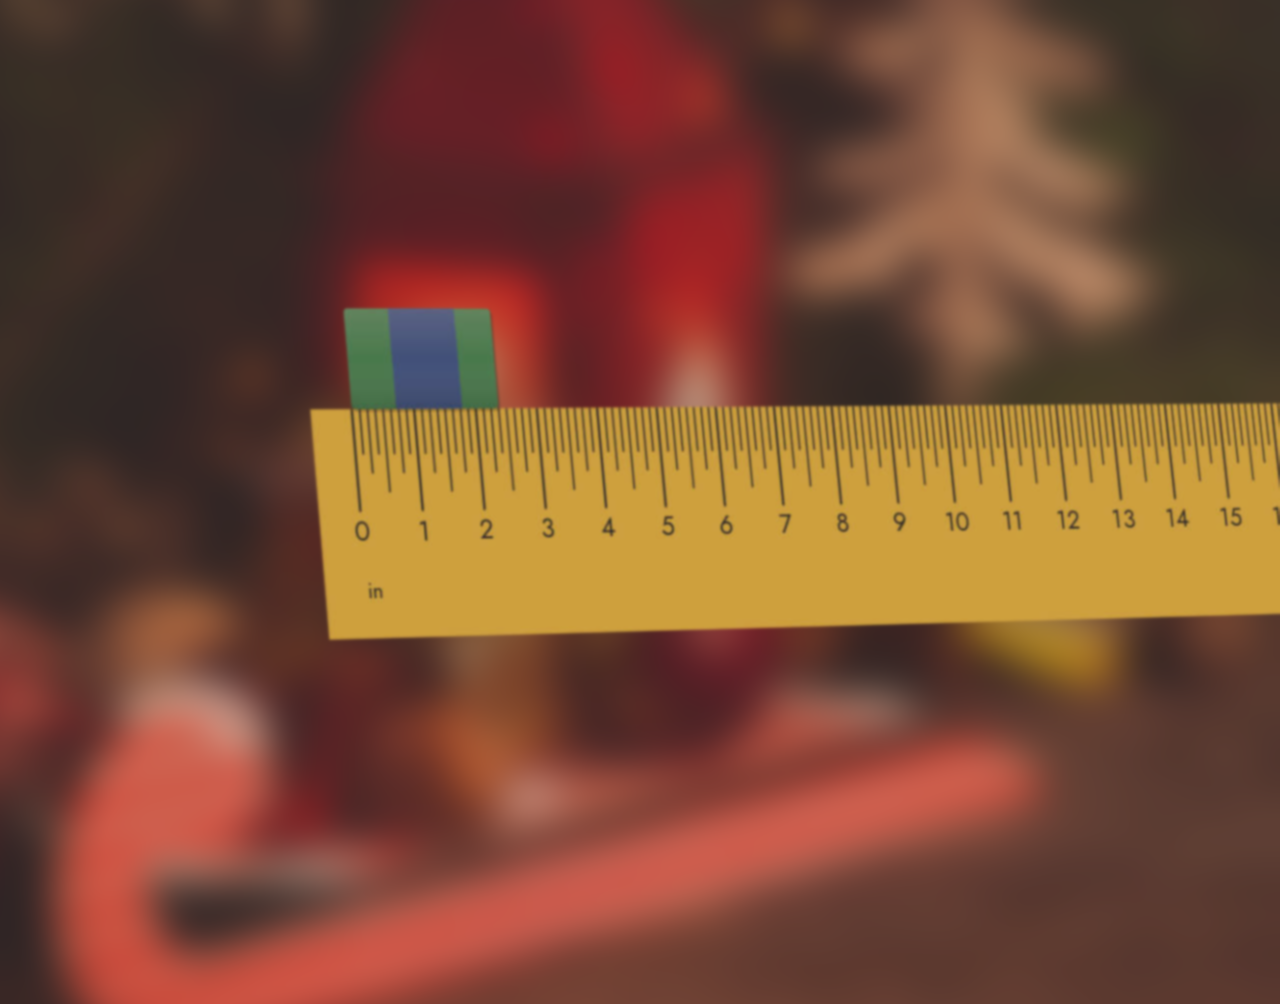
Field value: 2.375 in
